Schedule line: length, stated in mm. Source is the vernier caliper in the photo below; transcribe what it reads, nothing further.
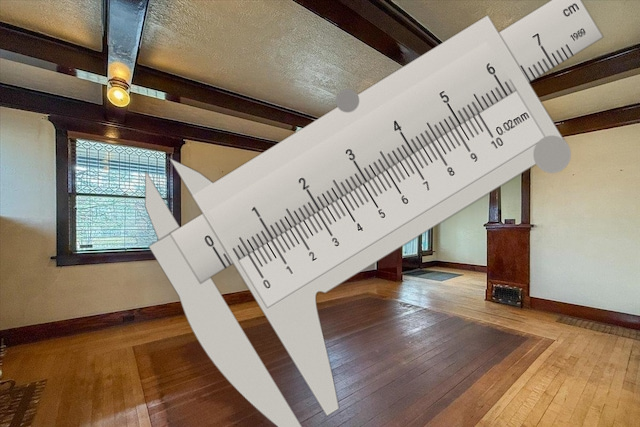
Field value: 4.8 mm
